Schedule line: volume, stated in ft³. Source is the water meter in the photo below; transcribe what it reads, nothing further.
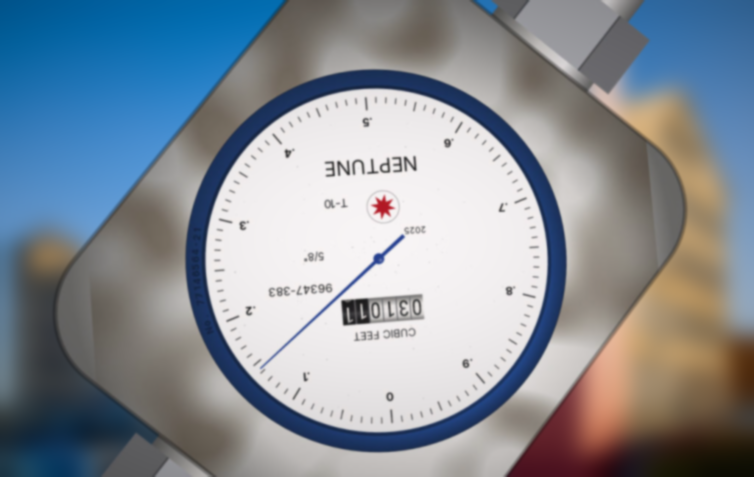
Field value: 31011.14 ft³
